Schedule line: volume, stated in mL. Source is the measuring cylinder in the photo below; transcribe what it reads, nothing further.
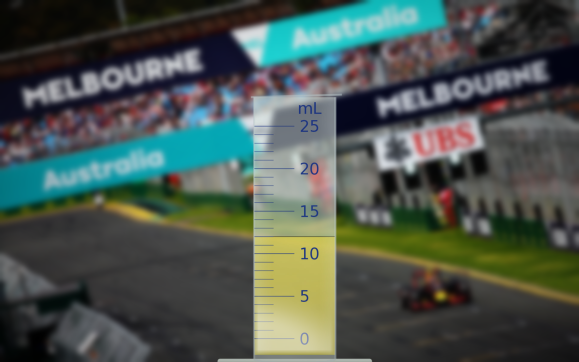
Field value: 12 mL
